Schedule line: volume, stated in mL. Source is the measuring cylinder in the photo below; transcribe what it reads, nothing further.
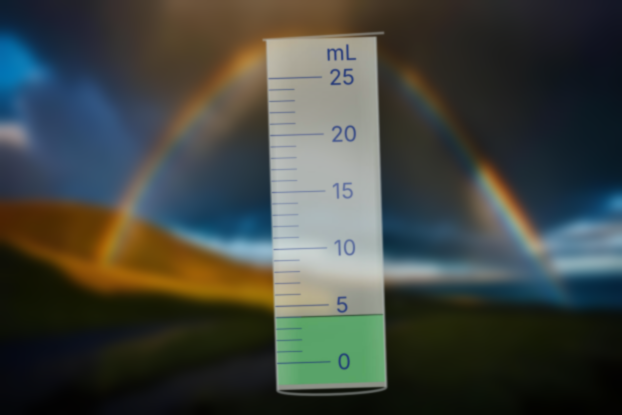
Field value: 4 mL
